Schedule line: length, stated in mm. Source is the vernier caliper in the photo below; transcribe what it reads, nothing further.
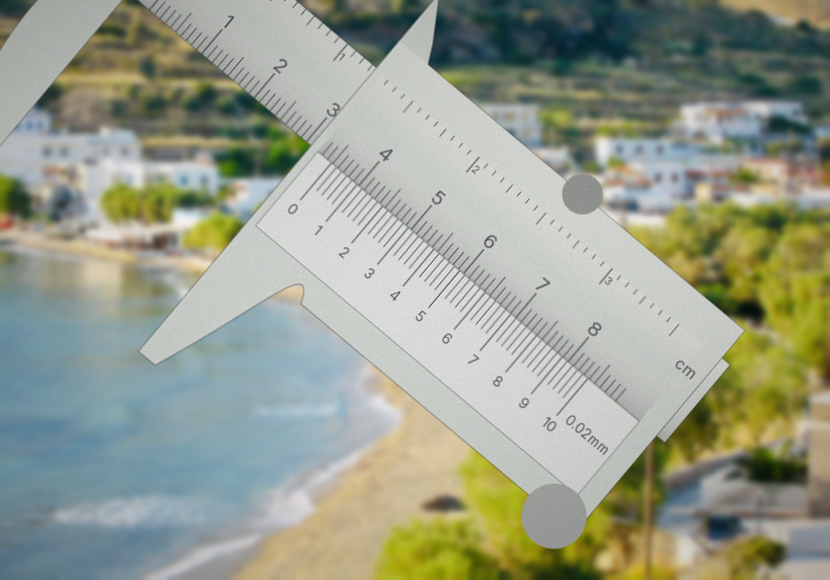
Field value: 34.8 mm
